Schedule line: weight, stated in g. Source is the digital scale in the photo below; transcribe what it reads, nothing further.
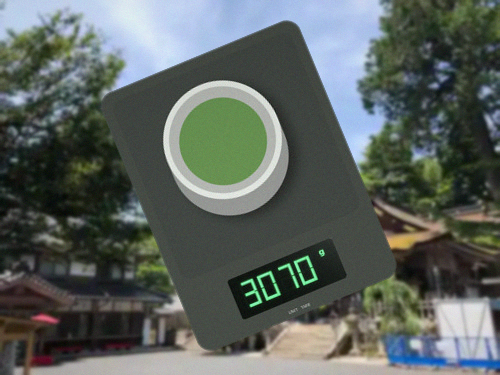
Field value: 3070 g
